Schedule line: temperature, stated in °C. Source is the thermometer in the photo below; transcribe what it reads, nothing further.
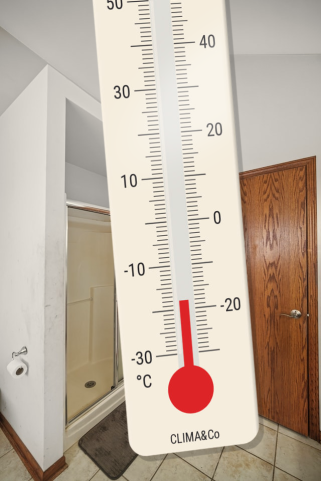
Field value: -18 °C
